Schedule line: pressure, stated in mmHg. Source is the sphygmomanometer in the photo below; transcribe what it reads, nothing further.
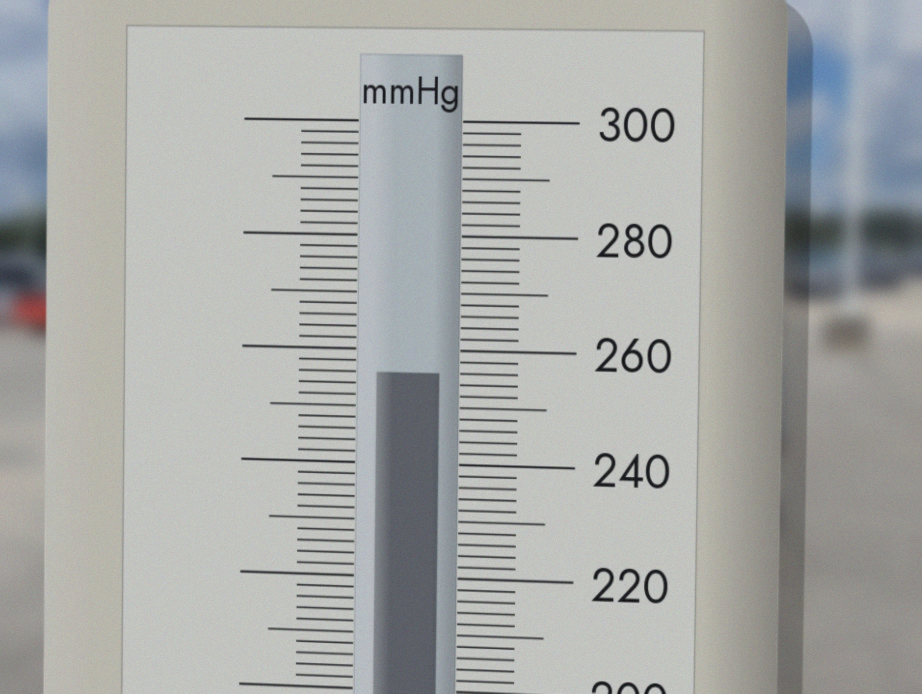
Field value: 256 mmHg
